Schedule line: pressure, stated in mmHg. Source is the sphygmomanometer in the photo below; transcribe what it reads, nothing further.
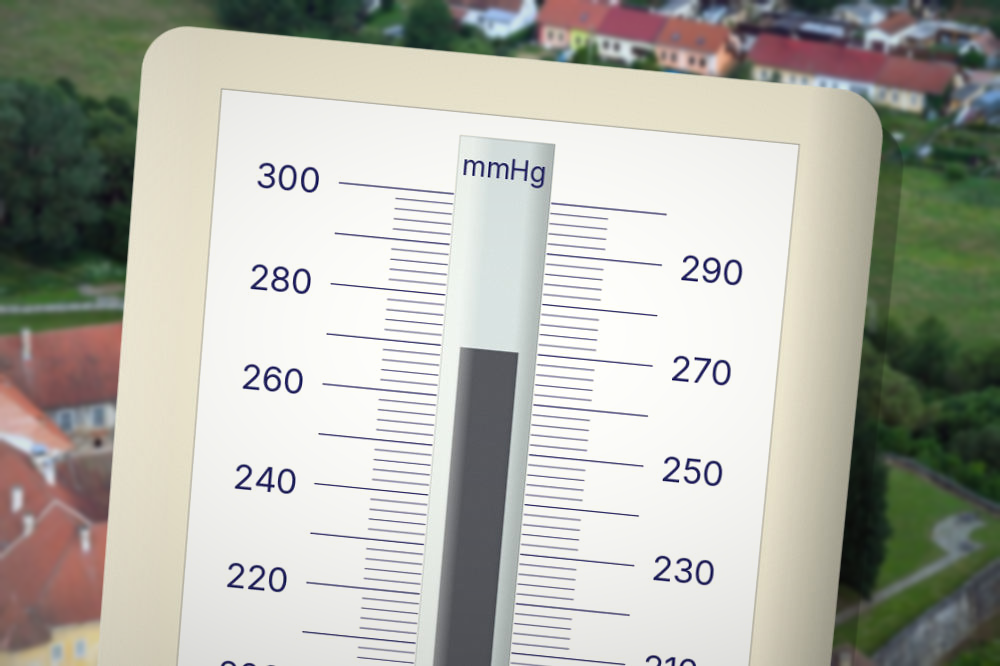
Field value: 270 mmHg
